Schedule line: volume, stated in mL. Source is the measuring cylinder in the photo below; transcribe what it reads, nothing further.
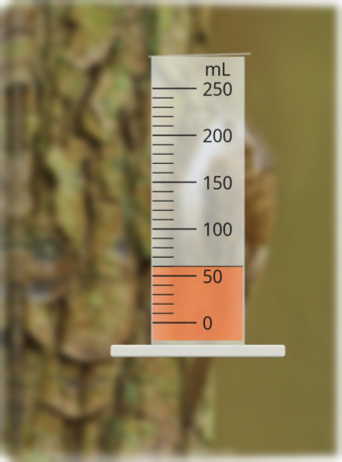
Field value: 60 mL
